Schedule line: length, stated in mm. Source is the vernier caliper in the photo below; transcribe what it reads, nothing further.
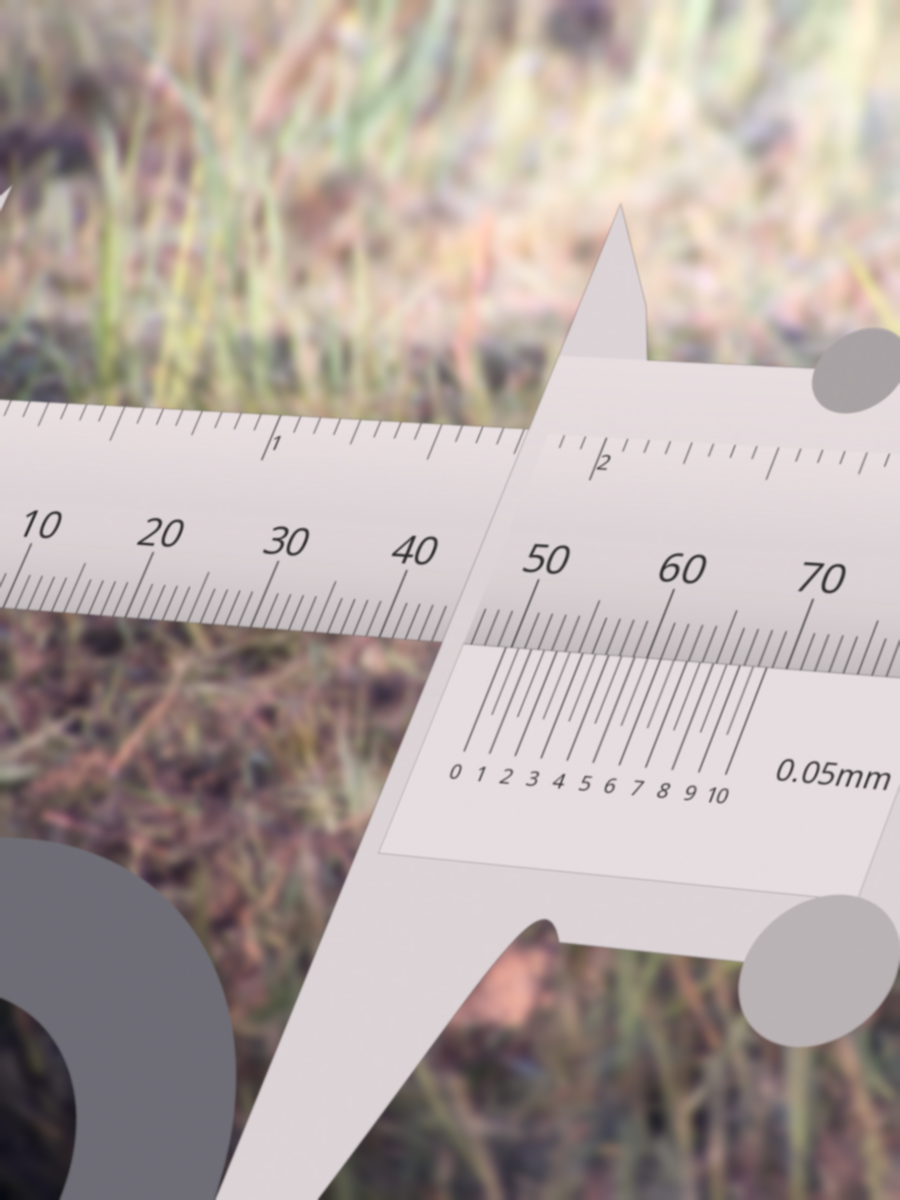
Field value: 49.6 mm
